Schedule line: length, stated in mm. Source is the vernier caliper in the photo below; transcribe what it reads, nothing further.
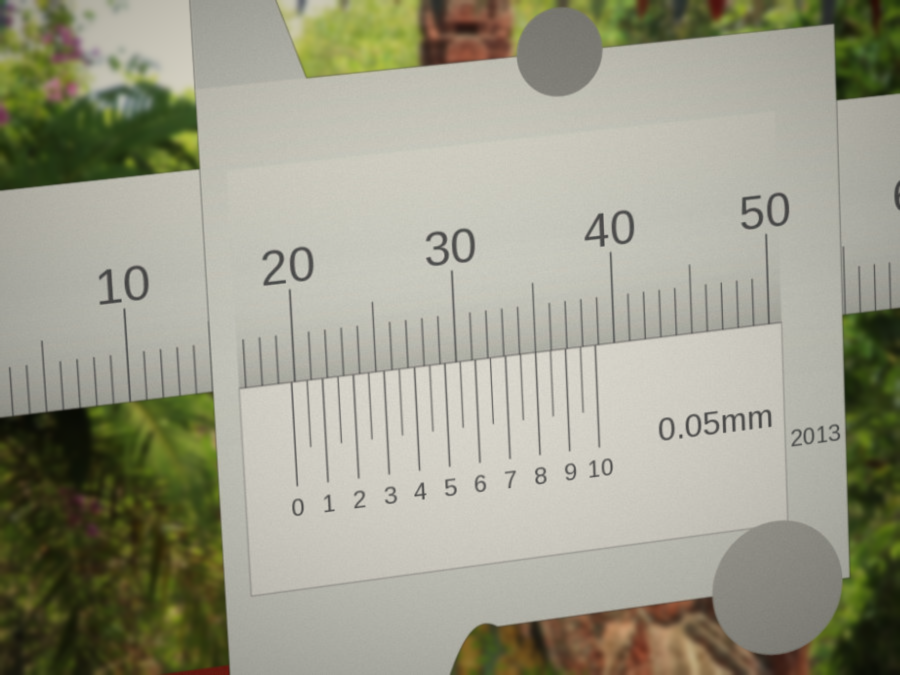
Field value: 19.8 mm
